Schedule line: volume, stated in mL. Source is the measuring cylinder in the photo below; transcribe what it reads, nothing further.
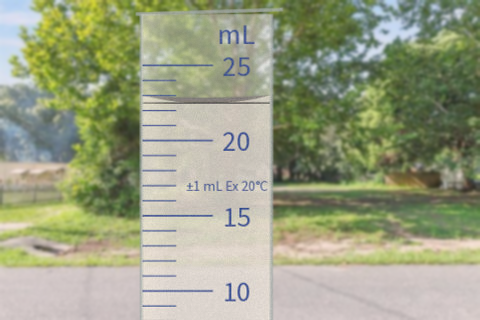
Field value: 22.5 mL
